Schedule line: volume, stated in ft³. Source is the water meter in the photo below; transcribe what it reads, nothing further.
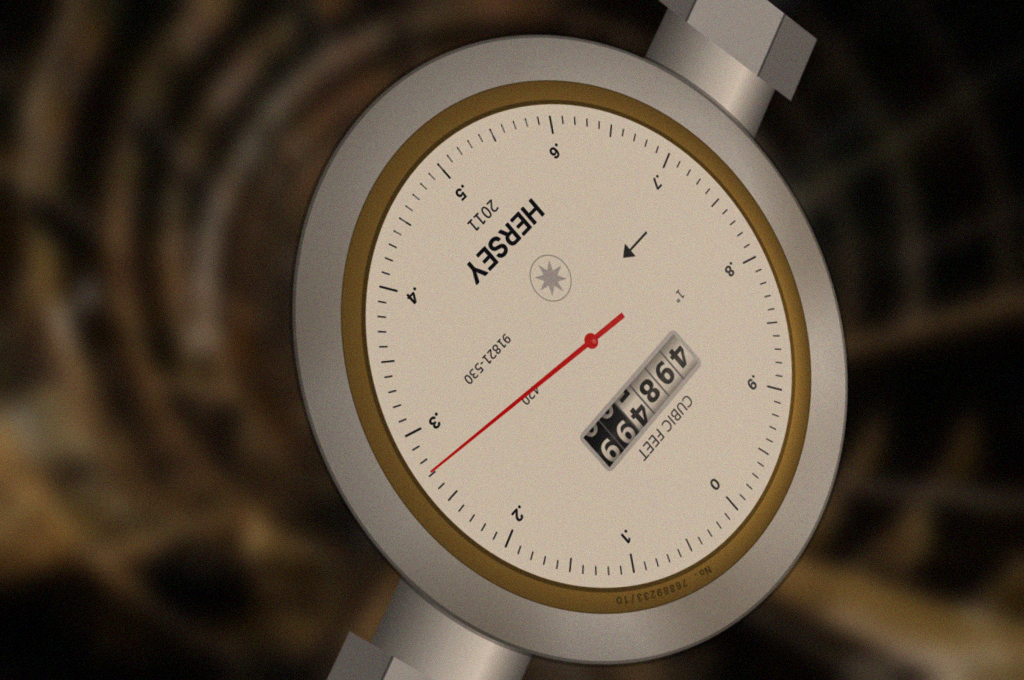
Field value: 498499.27 ft³
